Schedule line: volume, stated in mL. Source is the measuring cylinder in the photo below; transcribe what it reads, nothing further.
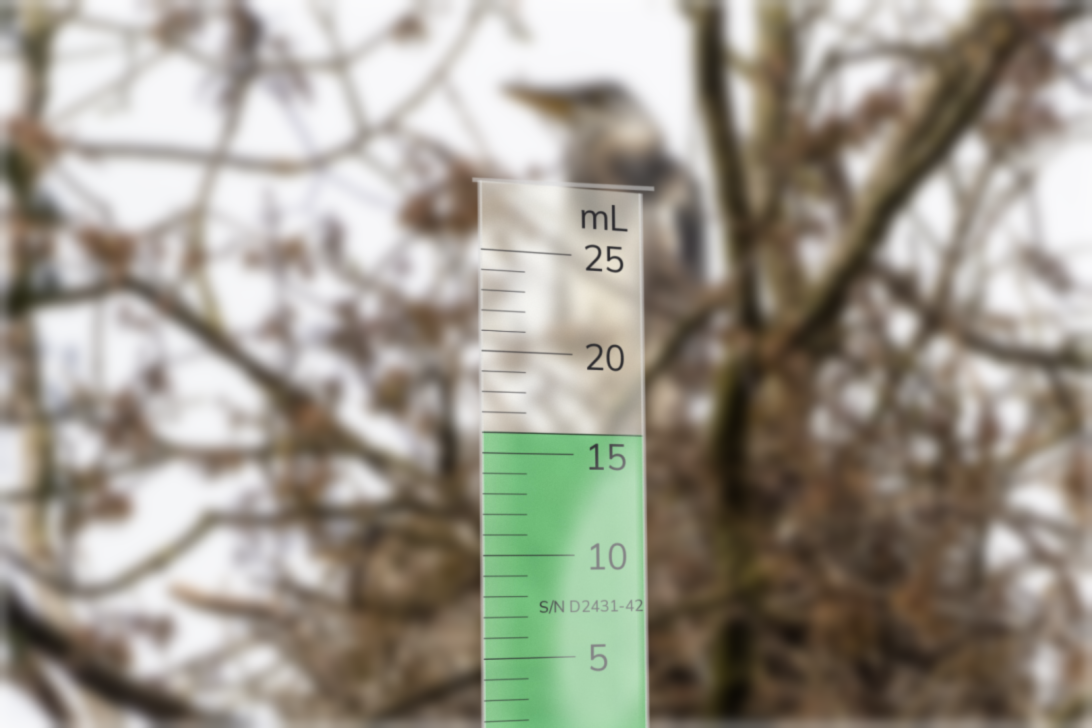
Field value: 16 mL
